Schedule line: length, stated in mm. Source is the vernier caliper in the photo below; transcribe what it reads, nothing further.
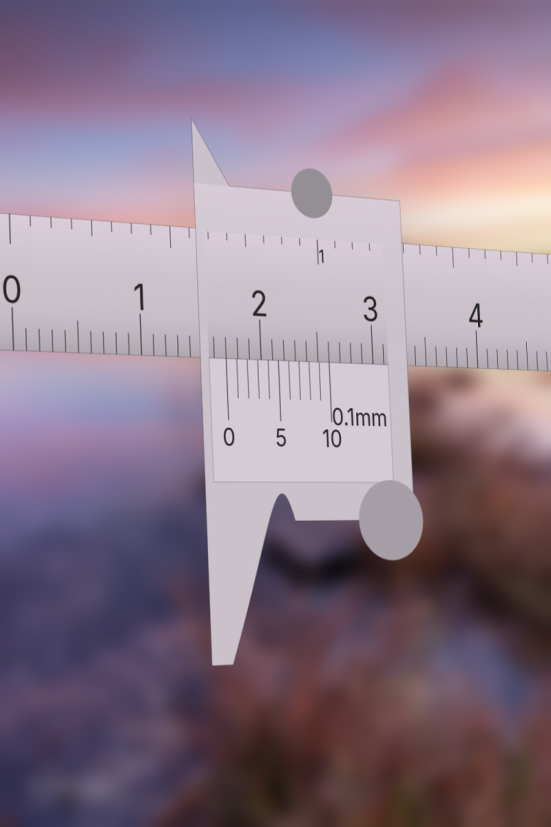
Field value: 17.0 mm
